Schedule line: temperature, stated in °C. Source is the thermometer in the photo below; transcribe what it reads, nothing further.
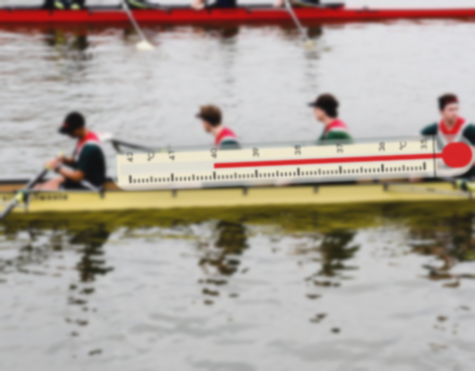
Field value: 40 °C
